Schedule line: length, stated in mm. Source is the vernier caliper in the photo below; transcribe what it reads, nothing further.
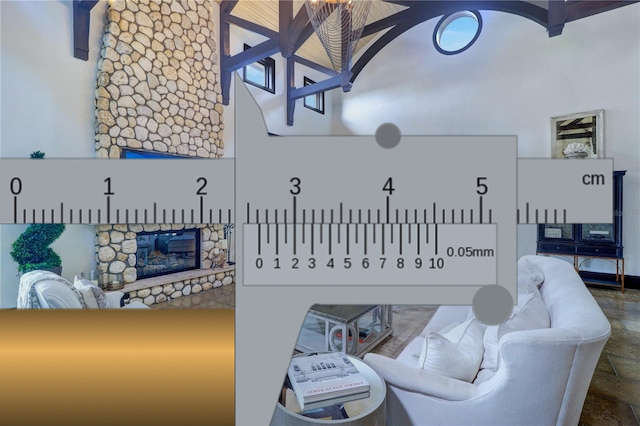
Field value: 26.2 mm
